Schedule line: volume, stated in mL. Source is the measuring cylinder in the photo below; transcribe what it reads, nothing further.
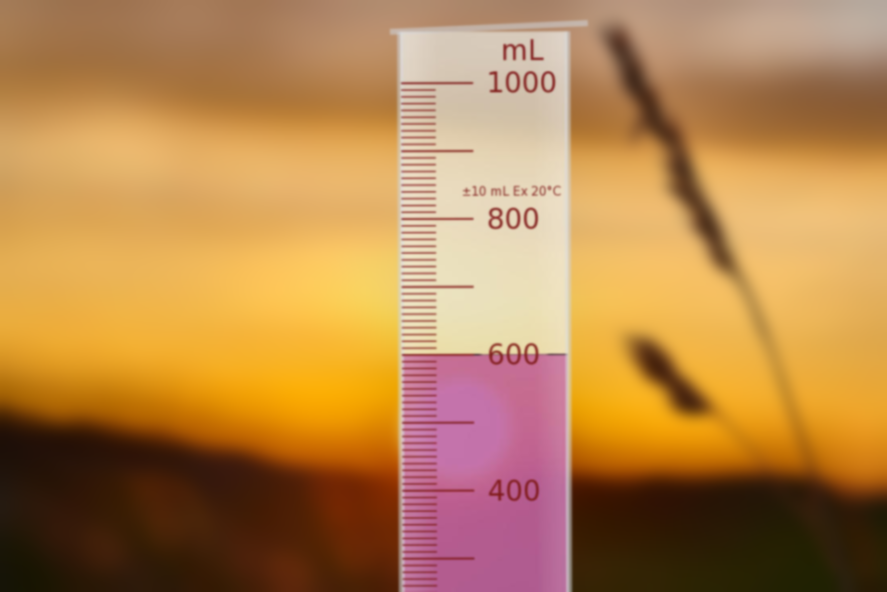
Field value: 600 mL
